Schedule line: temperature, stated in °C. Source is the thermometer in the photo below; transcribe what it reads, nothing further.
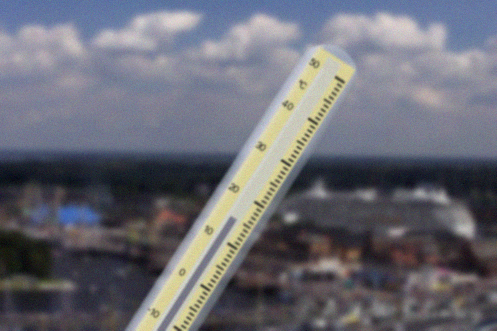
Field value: 15 °C
